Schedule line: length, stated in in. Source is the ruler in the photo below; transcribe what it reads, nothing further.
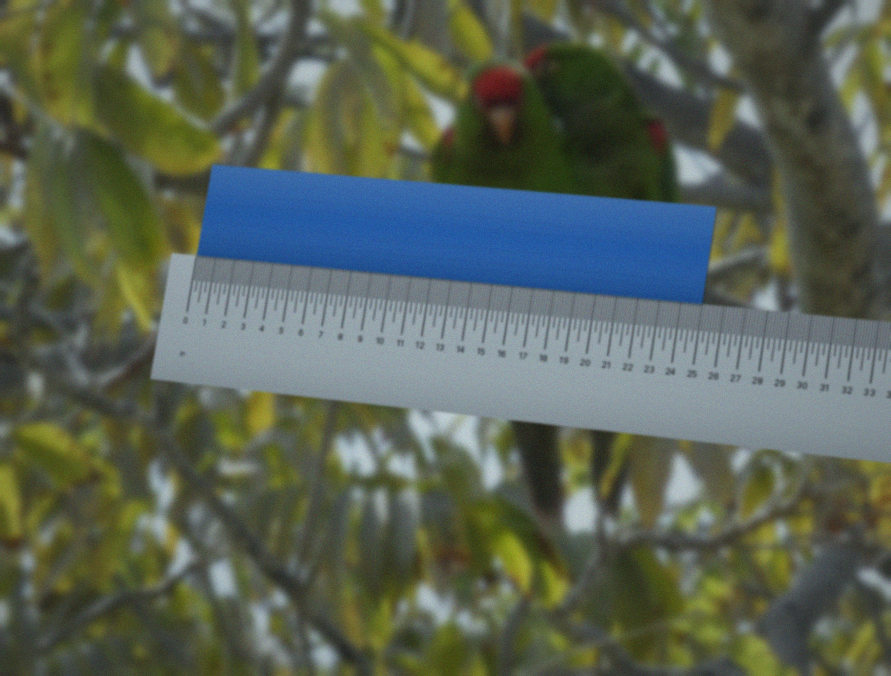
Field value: 25 in
